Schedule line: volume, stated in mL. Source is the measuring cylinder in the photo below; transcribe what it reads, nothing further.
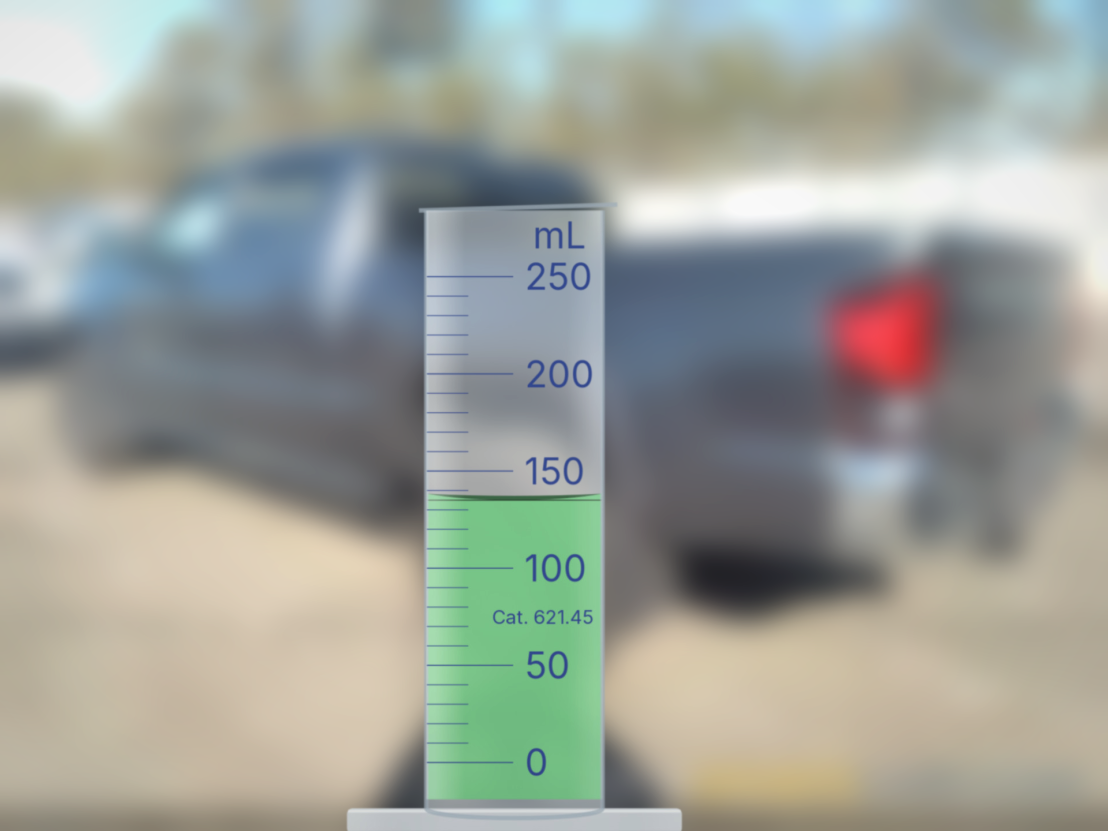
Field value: 135 mL
